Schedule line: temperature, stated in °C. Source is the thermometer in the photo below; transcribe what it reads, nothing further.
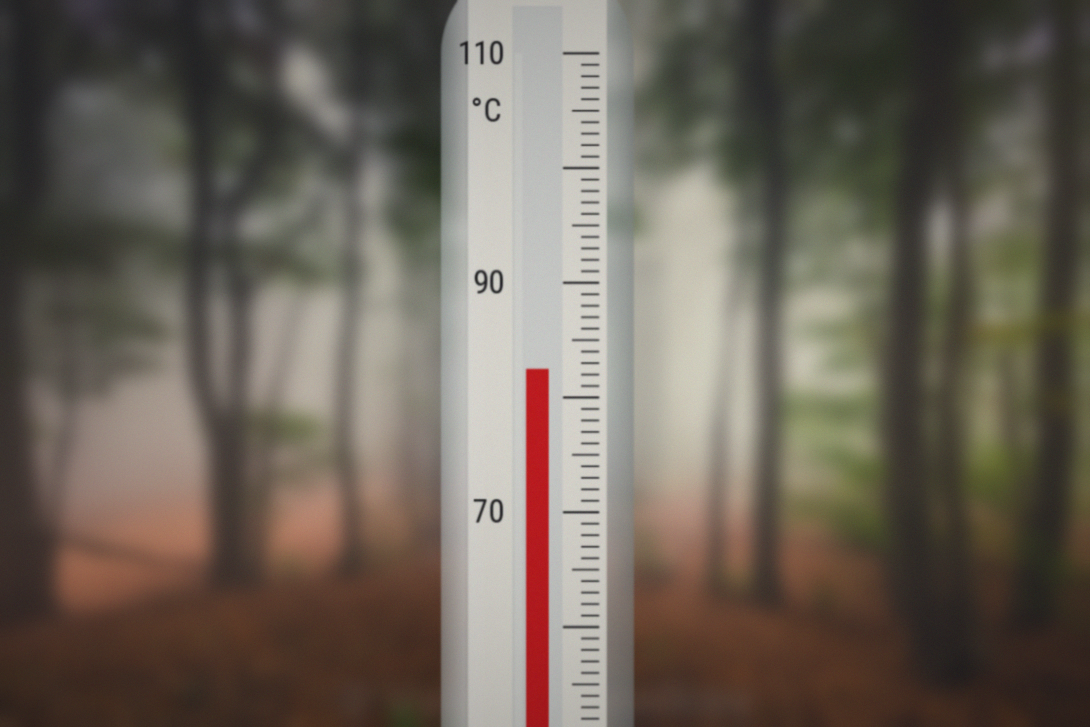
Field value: 82.5 °C
